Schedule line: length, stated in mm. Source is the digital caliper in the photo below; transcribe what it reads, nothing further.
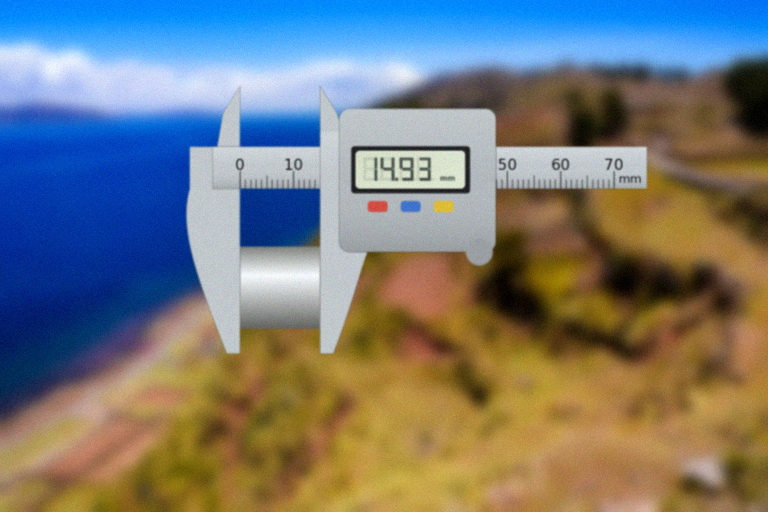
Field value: 14.93 mm
